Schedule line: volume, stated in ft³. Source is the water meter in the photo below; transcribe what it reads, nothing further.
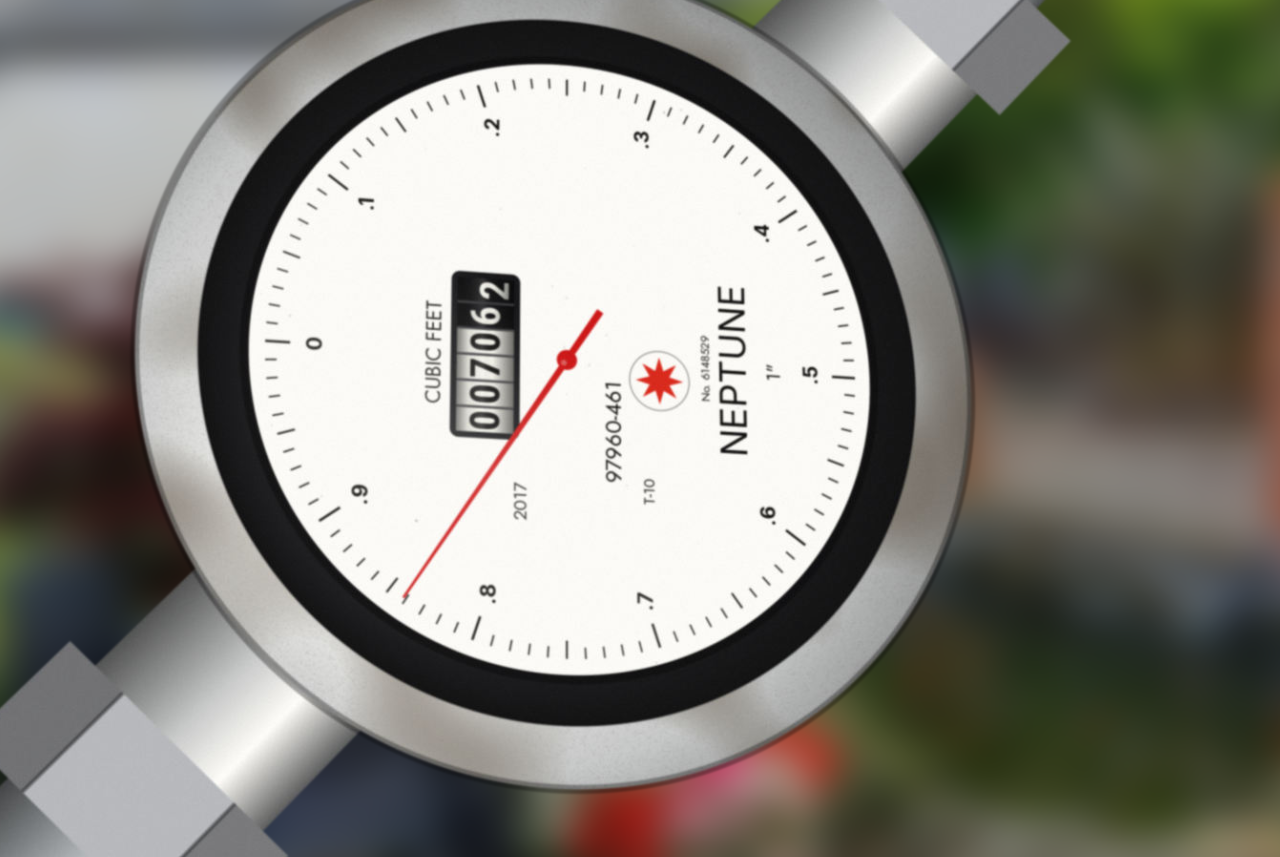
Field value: 7061.84 ft³
